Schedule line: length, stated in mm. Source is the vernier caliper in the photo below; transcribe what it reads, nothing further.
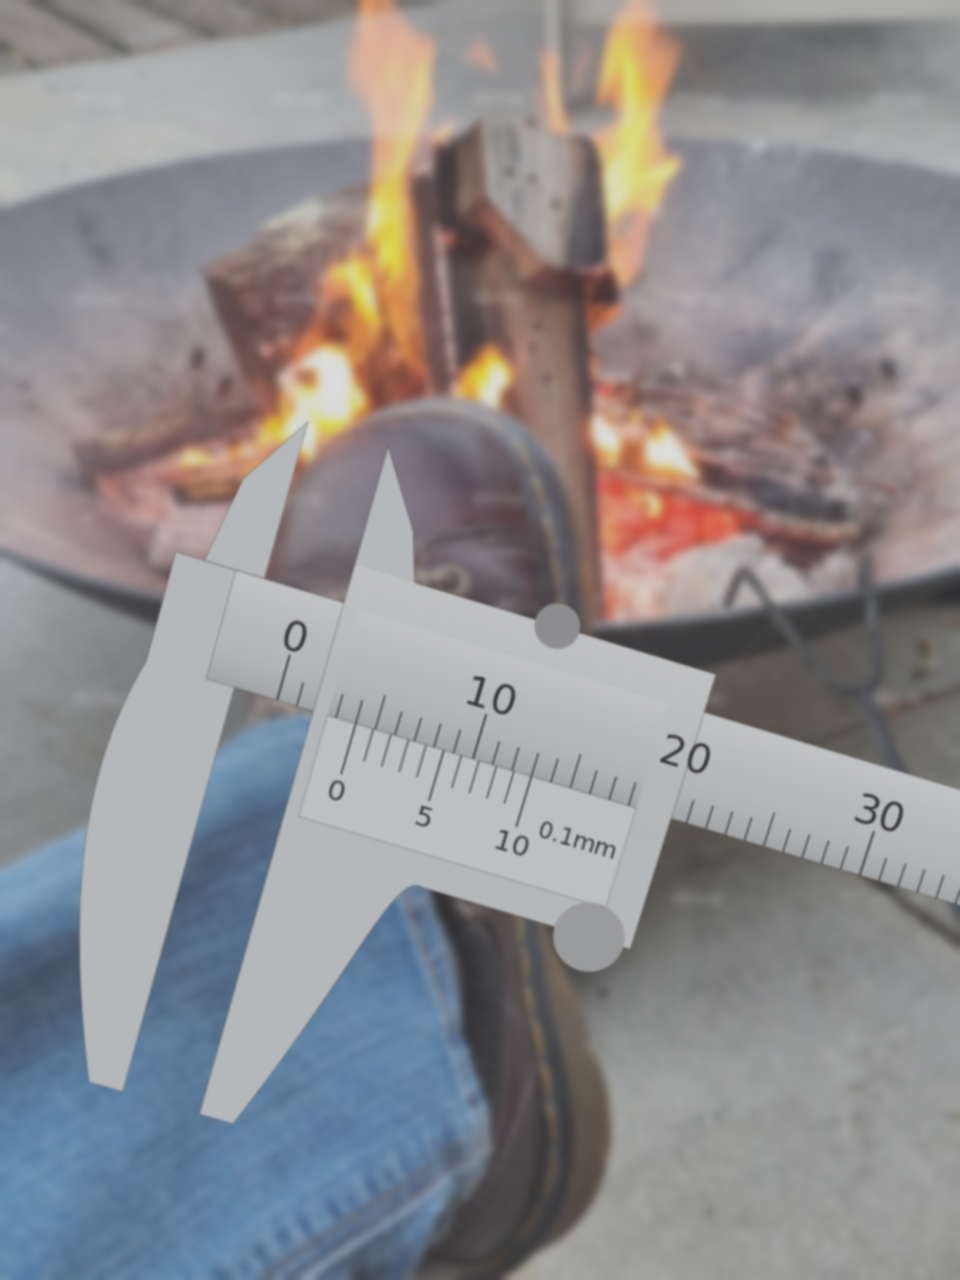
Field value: 4.0 mm
